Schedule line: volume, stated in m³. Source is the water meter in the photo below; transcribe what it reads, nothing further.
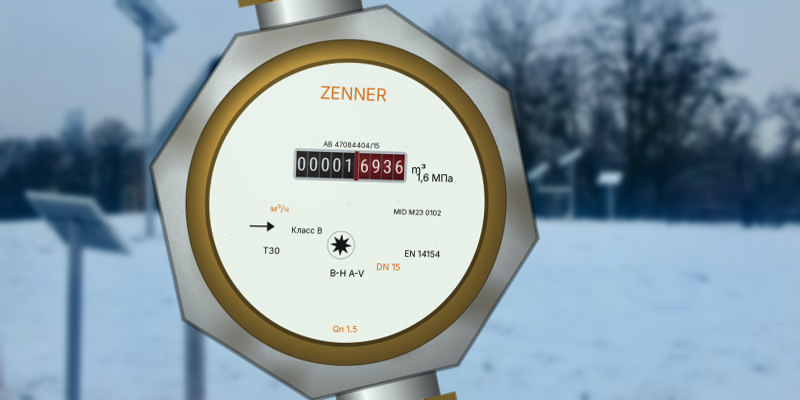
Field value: 1.6936 m³
